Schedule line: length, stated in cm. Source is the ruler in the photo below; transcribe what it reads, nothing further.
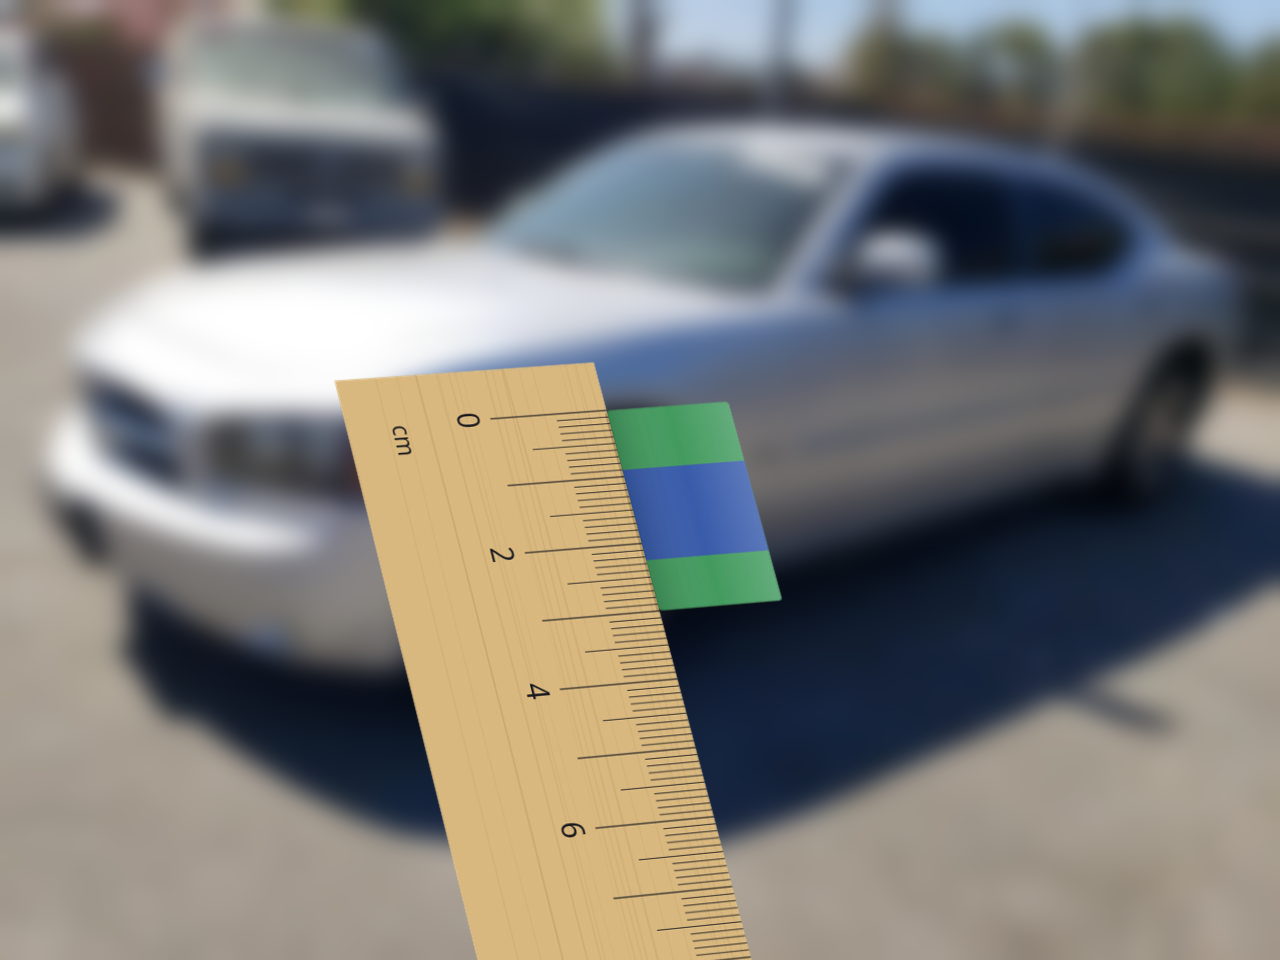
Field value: 3 cm
